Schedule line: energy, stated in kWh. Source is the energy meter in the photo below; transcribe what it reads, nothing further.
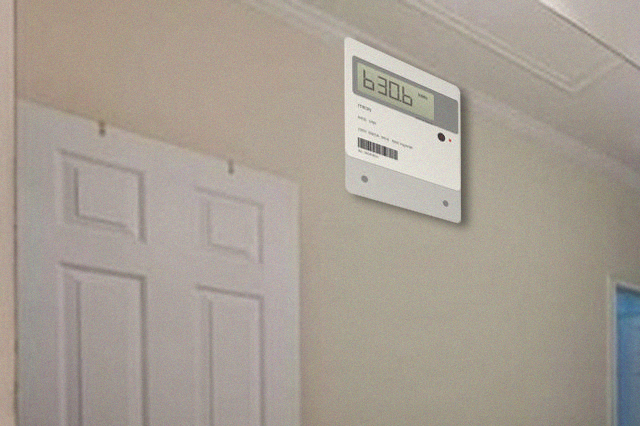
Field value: 630.6 kWh
